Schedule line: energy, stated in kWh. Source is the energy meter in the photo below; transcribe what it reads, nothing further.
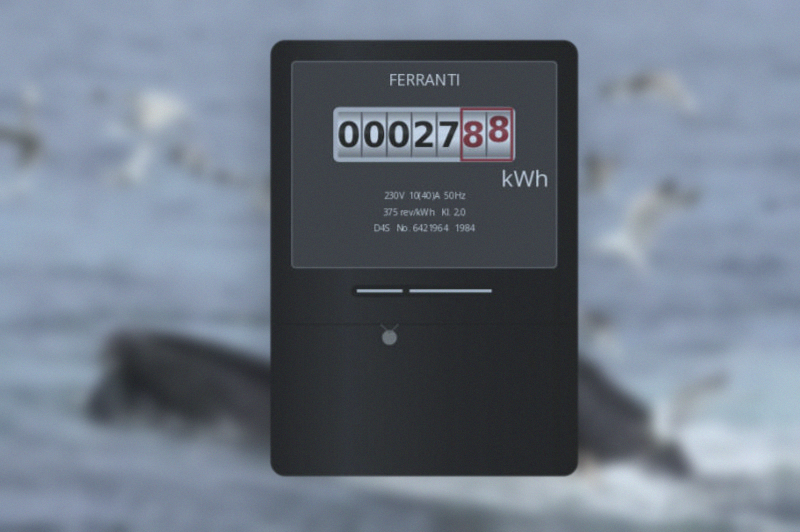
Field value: 27.88 kWh
